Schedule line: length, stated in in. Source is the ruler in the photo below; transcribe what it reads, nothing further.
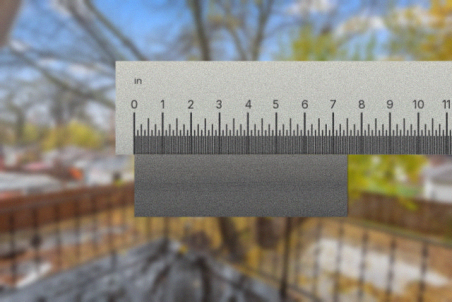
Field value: 7.5 in
